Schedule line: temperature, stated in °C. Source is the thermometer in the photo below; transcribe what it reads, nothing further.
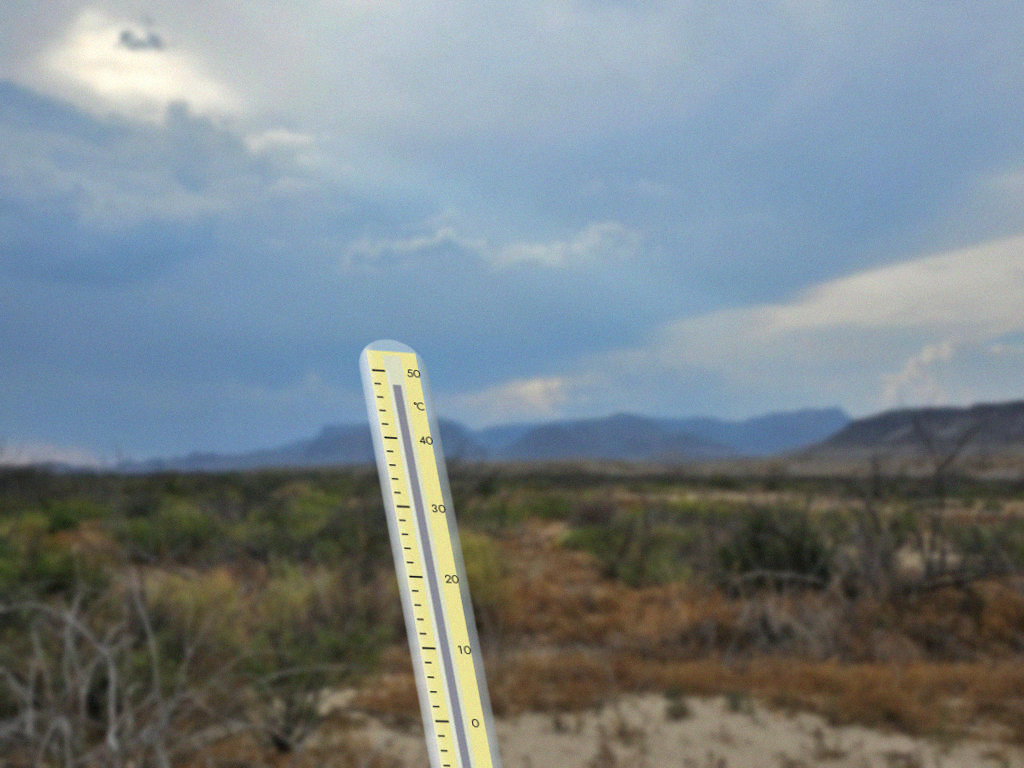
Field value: 48 °C
